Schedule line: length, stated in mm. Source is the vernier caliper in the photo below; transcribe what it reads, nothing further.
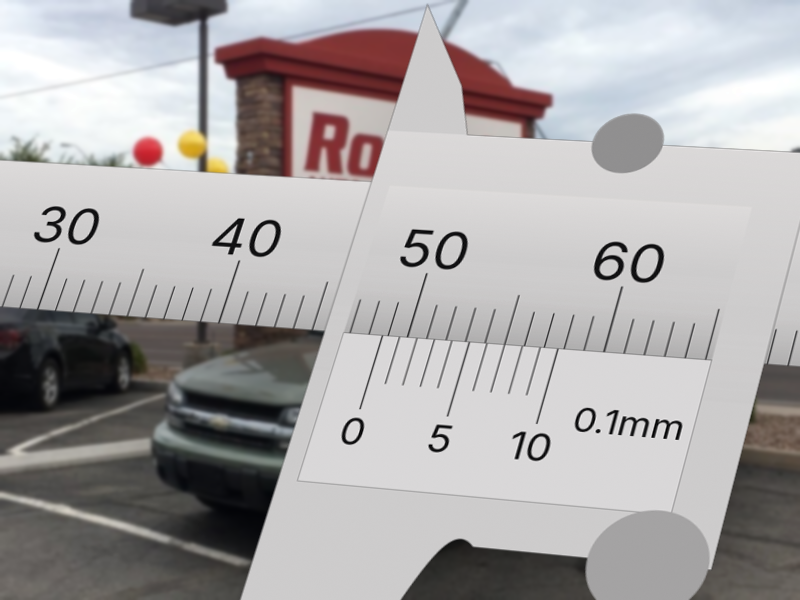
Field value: 48.7 mm
